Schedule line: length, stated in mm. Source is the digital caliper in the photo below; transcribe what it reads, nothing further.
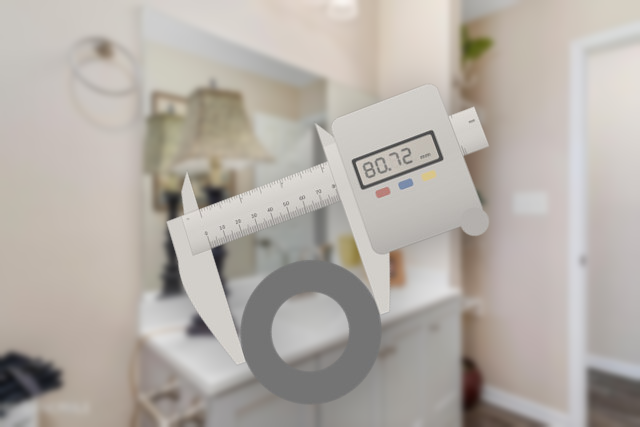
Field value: 80.72 mm
